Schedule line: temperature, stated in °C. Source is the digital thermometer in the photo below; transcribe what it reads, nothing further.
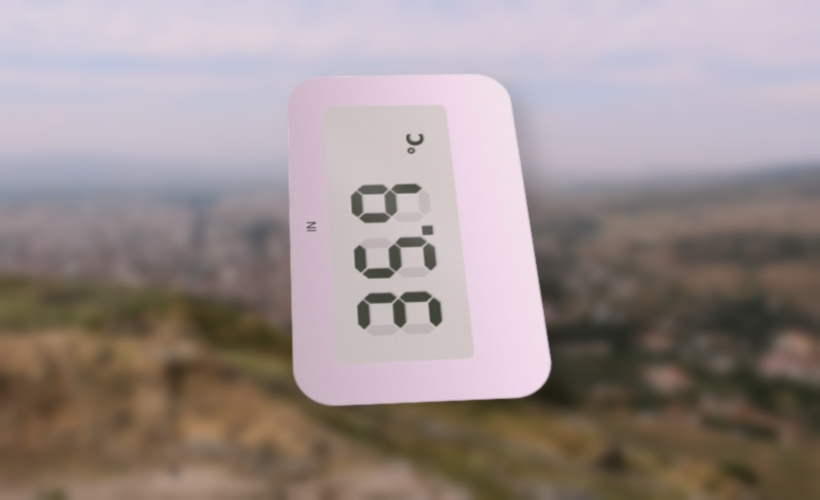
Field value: 35.9 °C
